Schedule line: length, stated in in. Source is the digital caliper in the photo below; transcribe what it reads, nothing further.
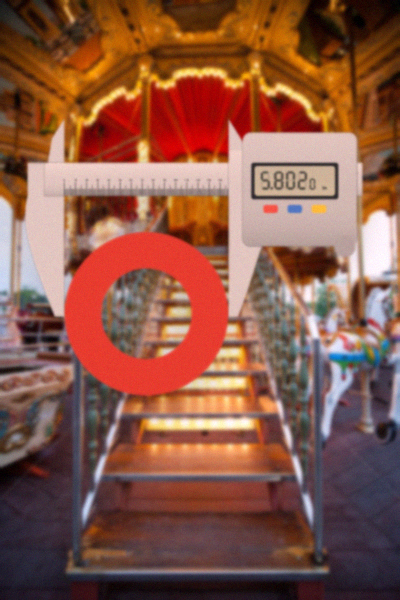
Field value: 5.8020 in
